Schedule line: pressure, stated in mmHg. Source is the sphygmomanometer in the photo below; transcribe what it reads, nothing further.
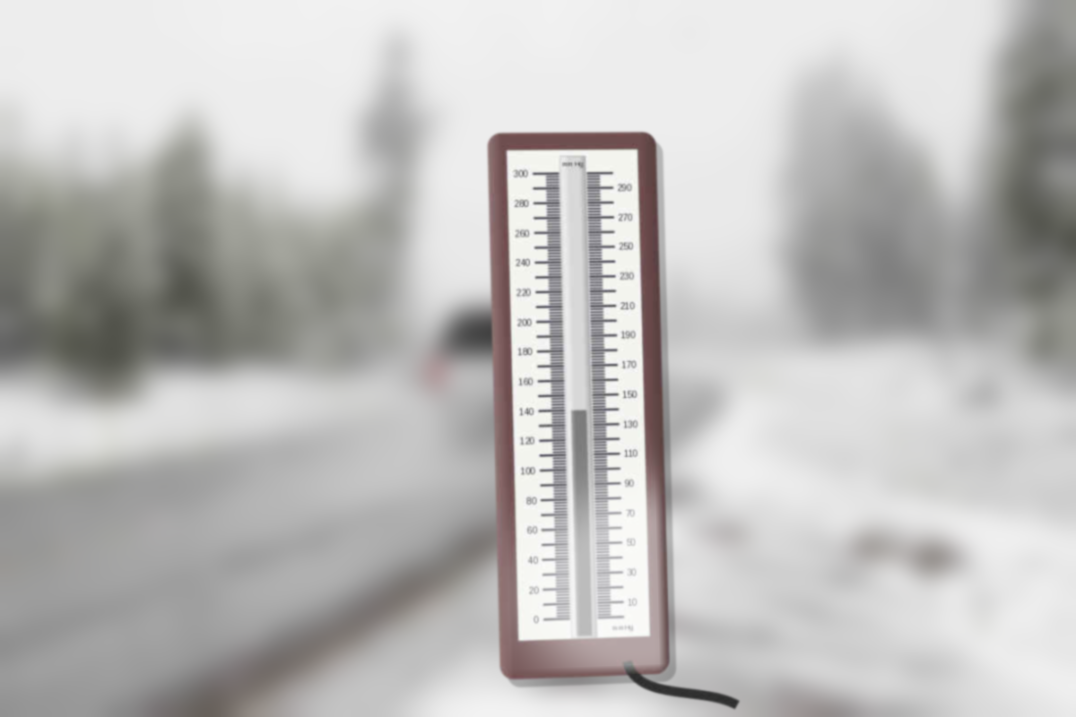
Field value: 140 mmHg
